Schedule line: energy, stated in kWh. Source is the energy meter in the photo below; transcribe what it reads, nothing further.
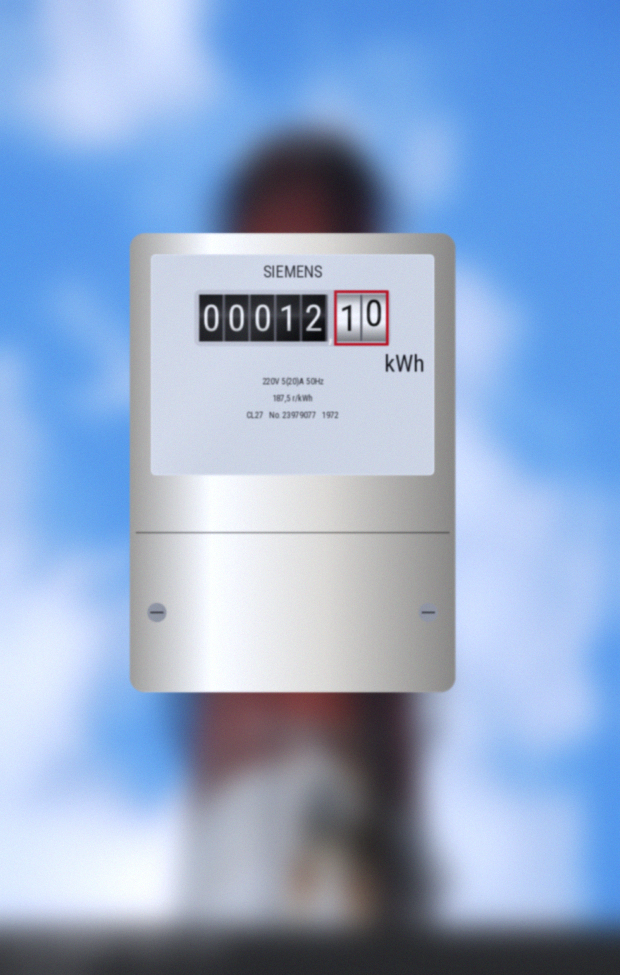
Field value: 12.10 kWh
